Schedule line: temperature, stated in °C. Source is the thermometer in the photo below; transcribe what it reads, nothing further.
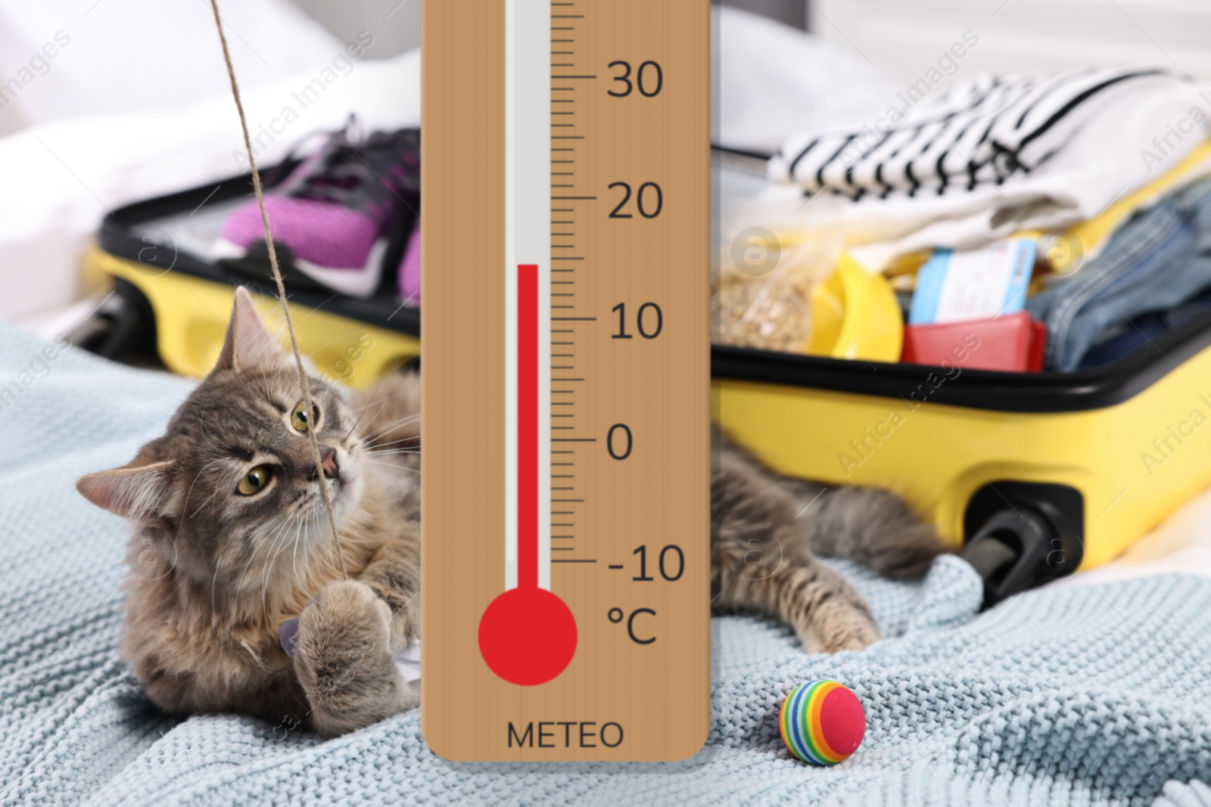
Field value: 14.5 °C
